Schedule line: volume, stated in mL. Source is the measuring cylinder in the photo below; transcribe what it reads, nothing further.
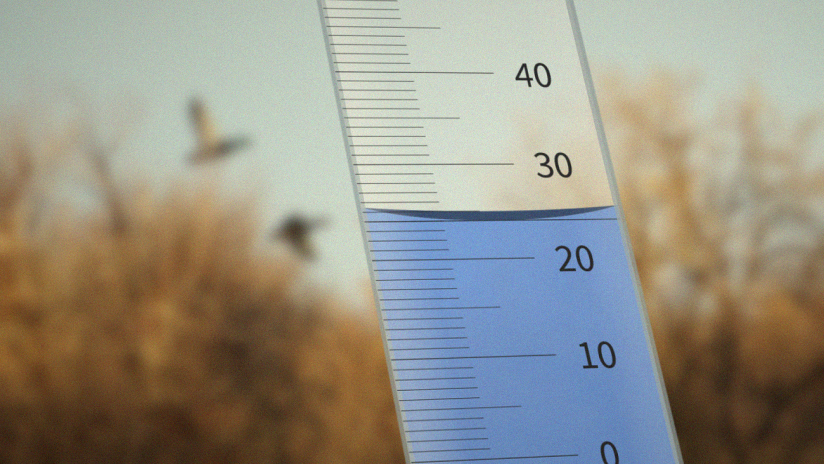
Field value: 24 mL
